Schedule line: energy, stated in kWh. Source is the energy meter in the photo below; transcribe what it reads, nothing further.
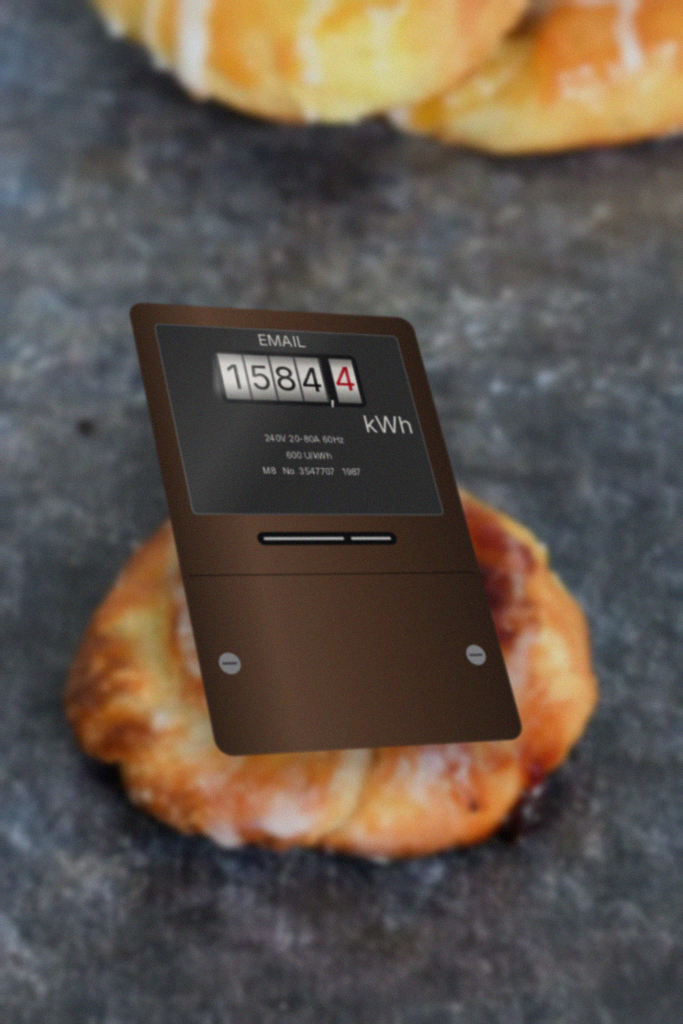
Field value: 1584.4 kWh
